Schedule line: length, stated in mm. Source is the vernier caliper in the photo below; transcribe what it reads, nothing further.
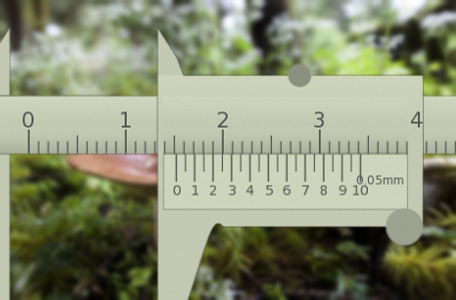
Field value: 15.2 mm
